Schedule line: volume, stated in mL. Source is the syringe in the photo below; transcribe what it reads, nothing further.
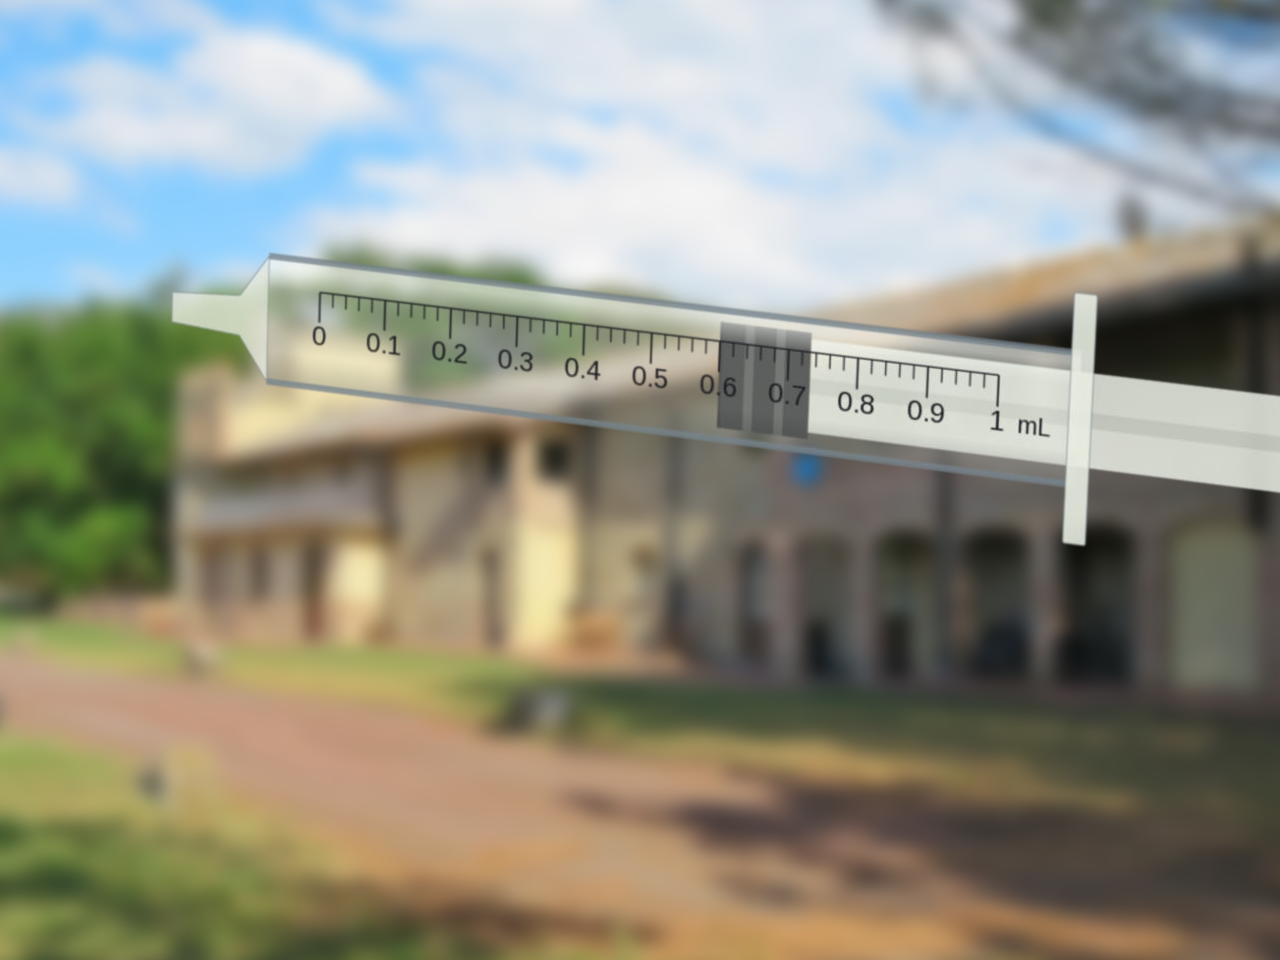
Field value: 0.6 mL
